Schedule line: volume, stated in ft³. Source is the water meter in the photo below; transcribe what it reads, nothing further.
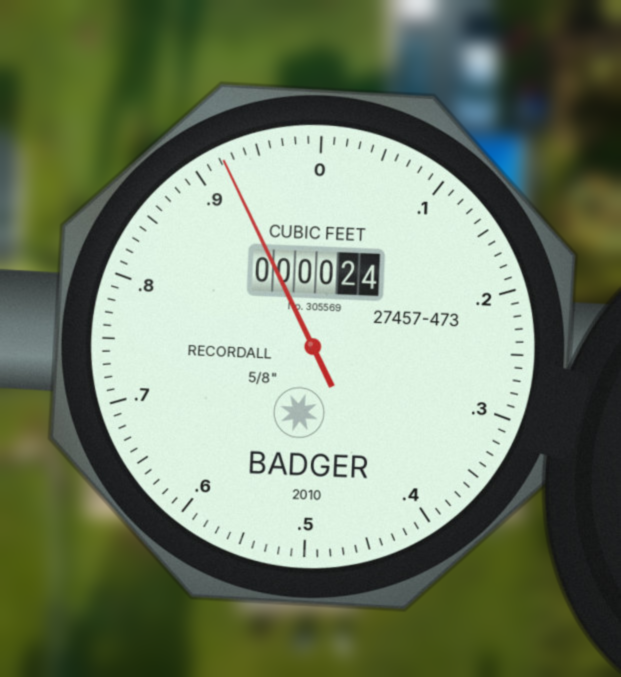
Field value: 23.92 ft³
